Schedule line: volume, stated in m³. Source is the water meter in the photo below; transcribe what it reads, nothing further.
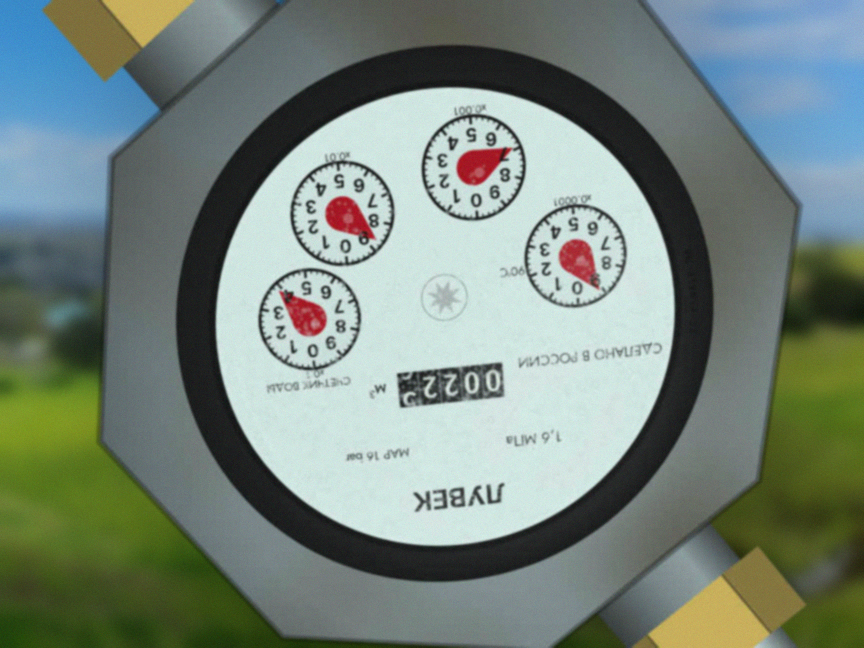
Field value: 225.3869 m³
